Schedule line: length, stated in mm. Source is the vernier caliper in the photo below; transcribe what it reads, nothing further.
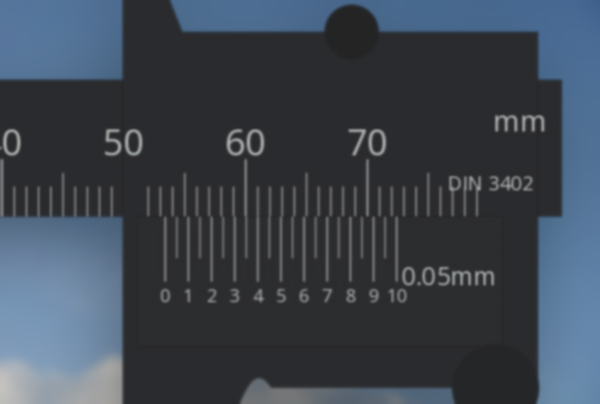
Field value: 53.4 mm
